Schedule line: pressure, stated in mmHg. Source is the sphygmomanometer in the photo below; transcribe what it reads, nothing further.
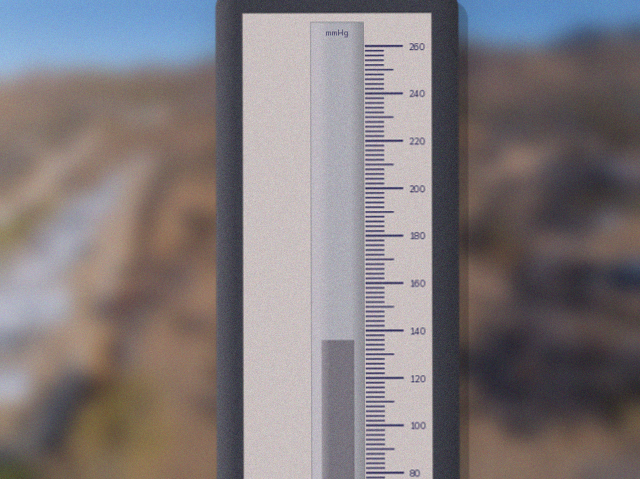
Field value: 136 mmHg
